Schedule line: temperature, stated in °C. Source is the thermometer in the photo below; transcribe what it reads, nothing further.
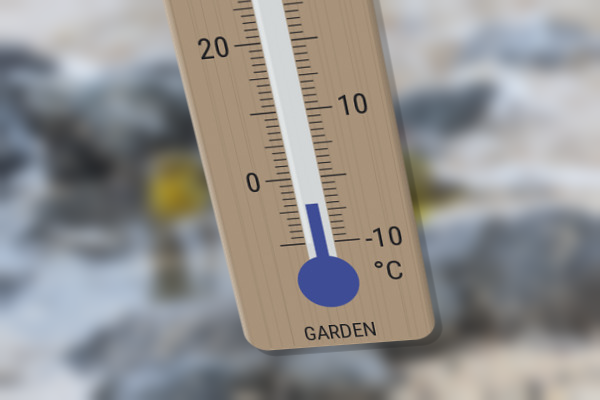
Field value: -4 °C
